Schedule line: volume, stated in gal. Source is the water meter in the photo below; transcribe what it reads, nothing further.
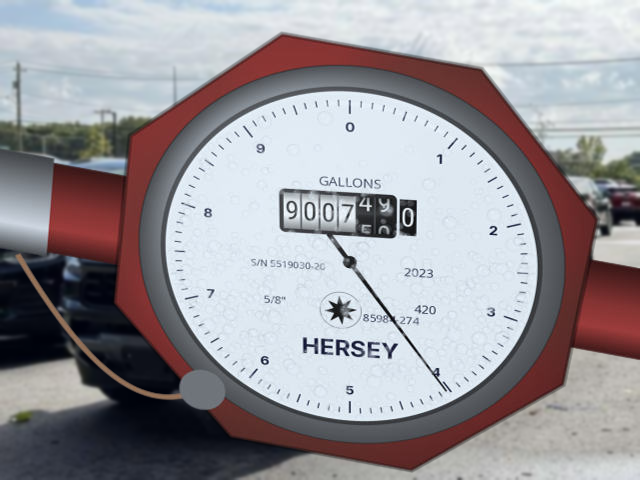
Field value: 9007494.0 gal
